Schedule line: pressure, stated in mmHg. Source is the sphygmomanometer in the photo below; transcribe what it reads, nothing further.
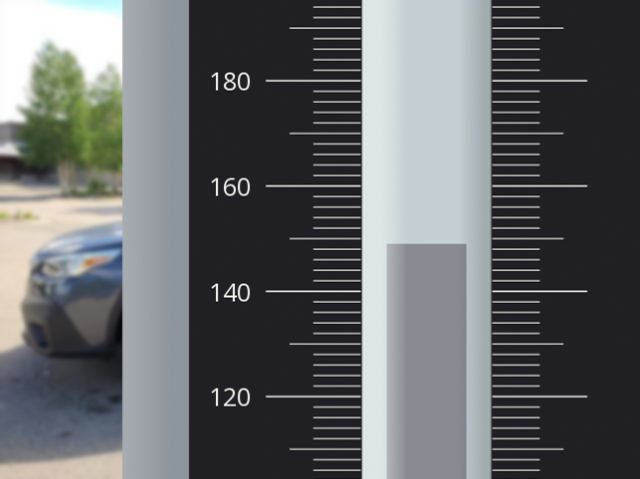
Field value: 149 mmHg
